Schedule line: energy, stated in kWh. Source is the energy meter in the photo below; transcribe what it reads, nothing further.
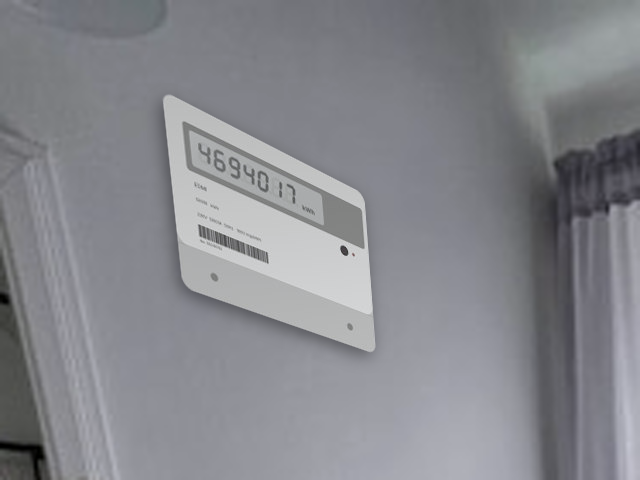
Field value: 4694017 kWh
